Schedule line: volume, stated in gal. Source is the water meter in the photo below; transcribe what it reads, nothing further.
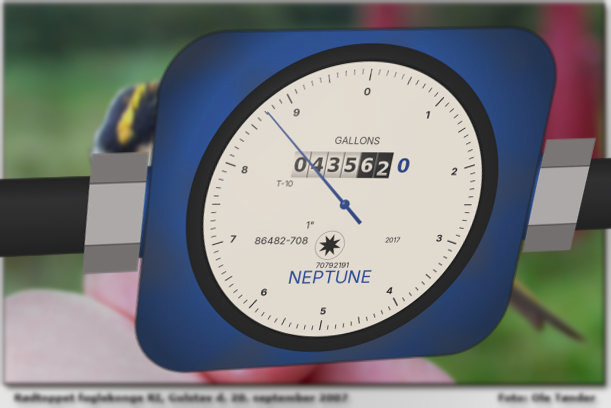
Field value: 435618.7 gal
